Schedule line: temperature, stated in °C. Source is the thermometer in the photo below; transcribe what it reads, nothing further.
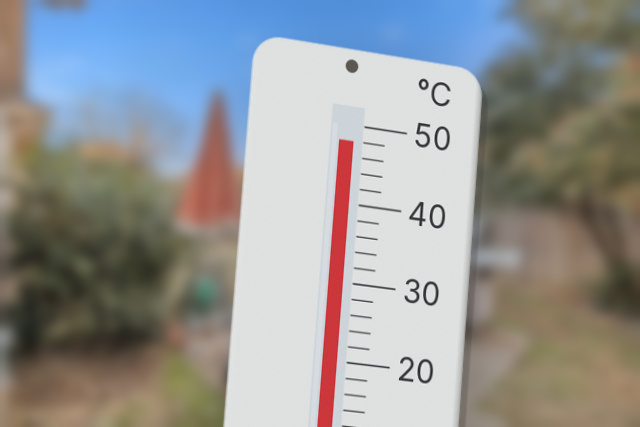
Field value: 48 °C
